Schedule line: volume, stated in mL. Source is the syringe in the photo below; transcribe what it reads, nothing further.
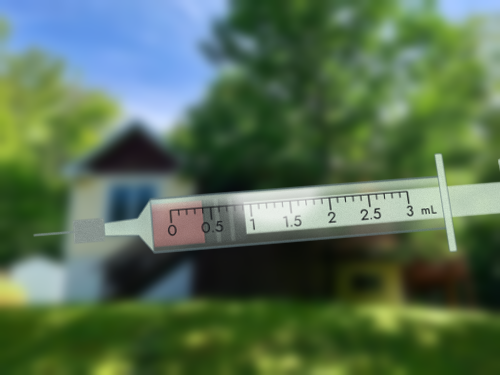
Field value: 0.4 mL
